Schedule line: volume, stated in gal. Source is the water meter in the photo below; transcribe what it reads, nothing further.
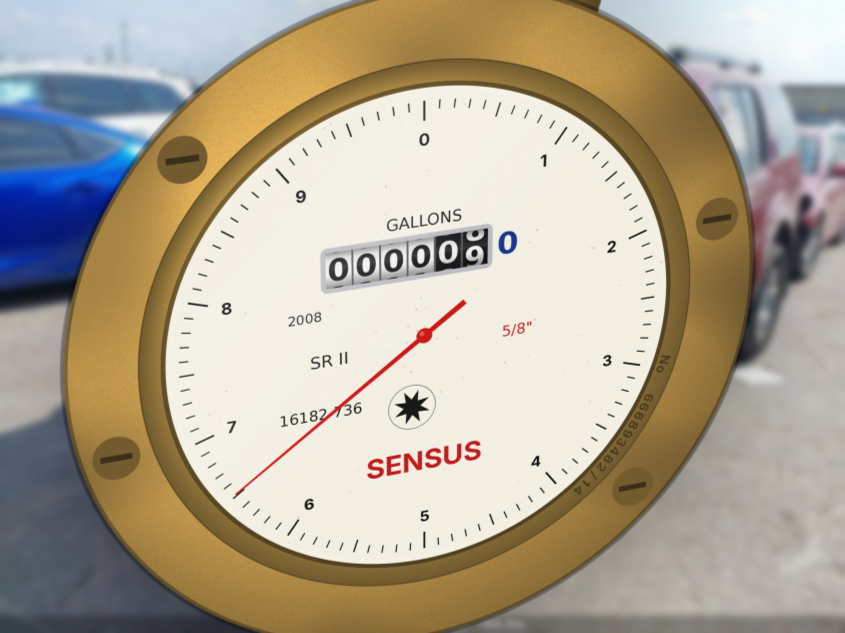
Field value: 86.5 gal
